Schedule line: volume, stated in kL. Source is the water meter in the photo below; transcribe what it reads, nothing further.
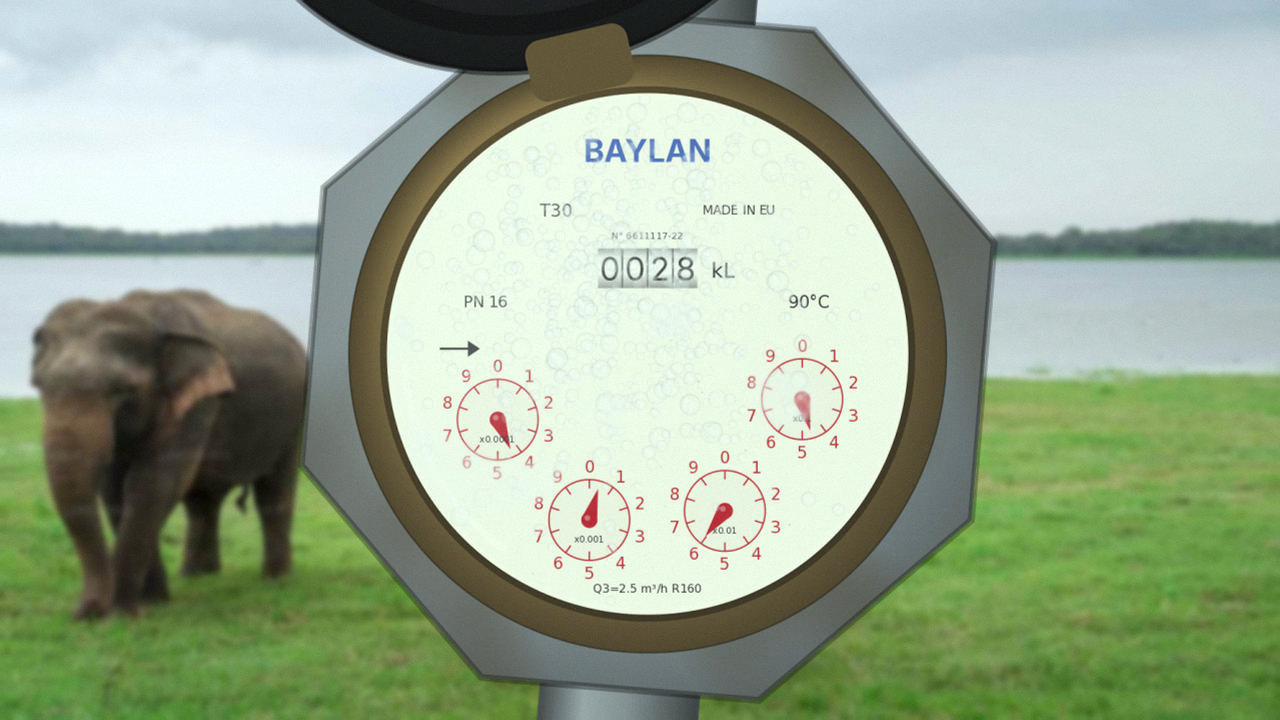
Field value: 28.4604 kL
